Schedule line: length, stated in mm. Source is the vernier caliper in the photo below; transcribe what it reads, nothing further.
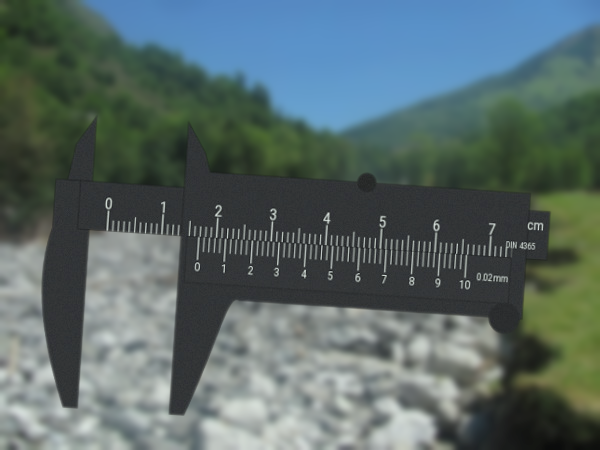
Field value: 16.8 mm
